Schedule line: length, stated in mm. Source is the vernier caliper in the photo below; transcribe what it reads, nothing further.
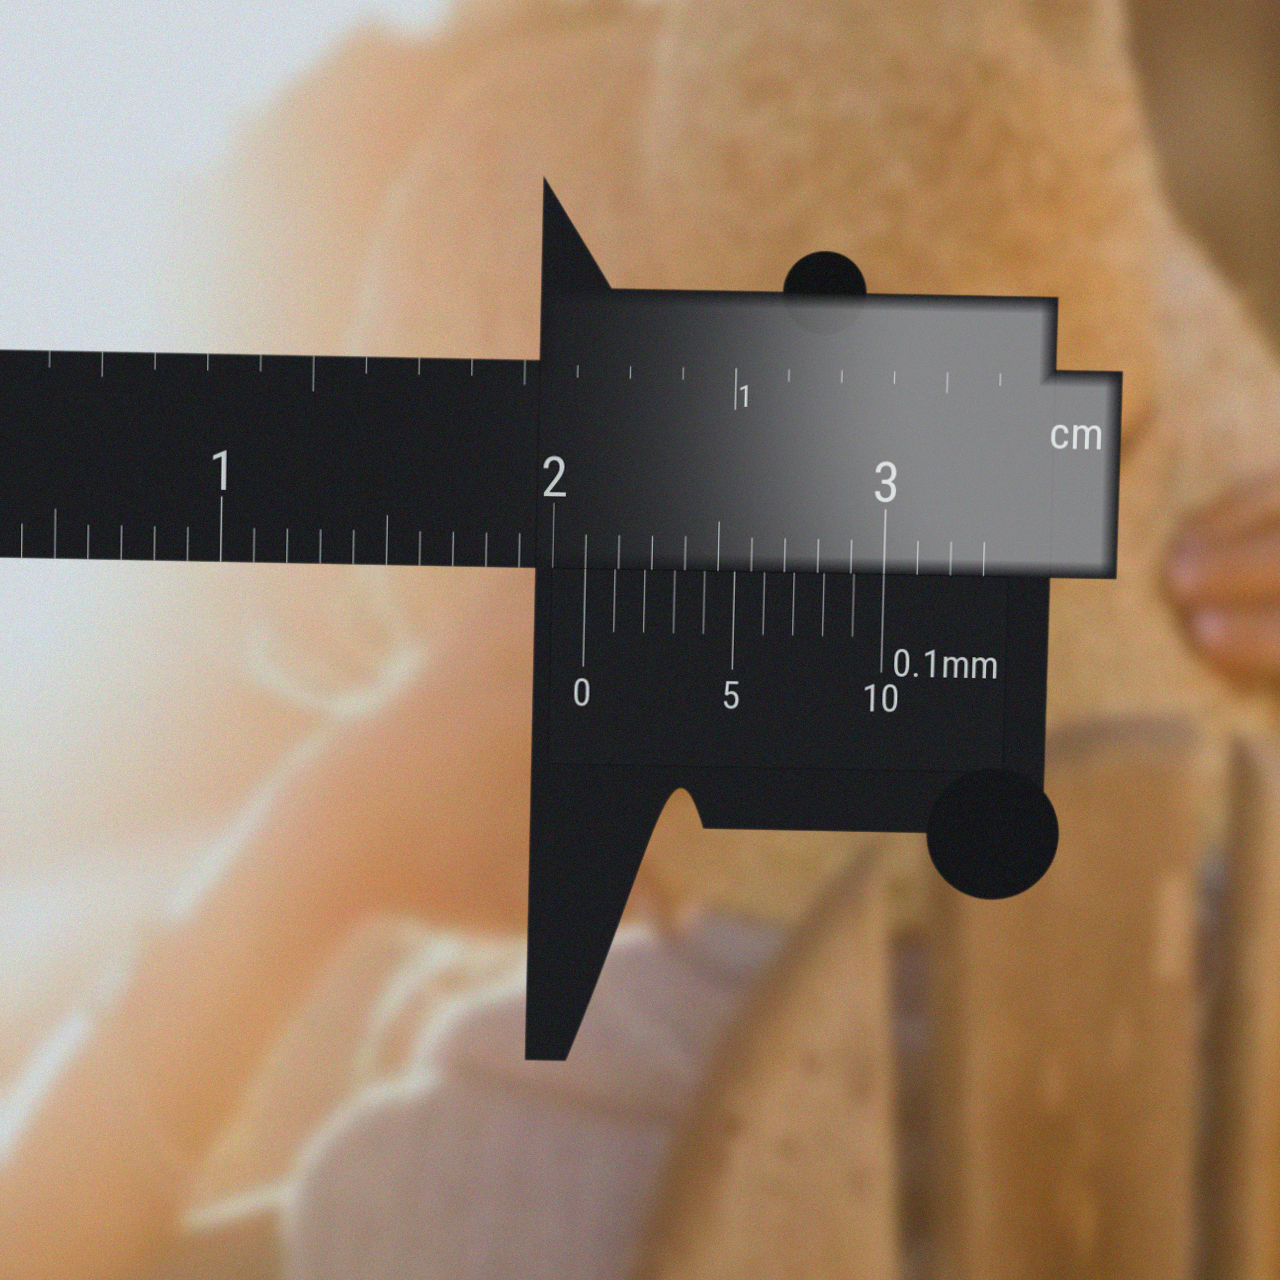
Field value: 21.0 mm
